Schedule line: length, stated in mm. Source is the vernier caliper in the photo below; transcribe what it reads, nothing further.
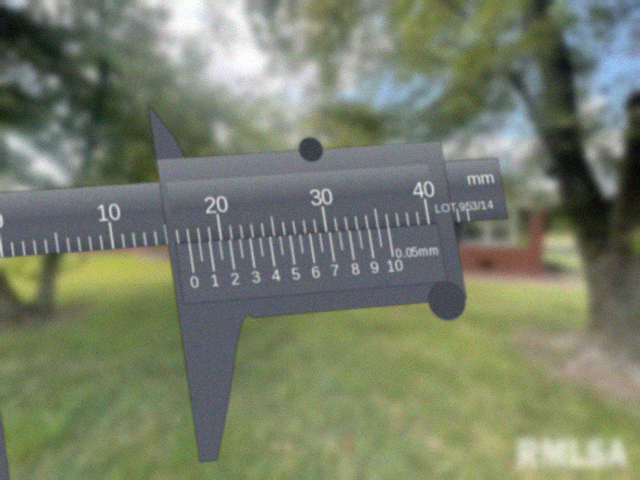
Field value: 17.0 mm
